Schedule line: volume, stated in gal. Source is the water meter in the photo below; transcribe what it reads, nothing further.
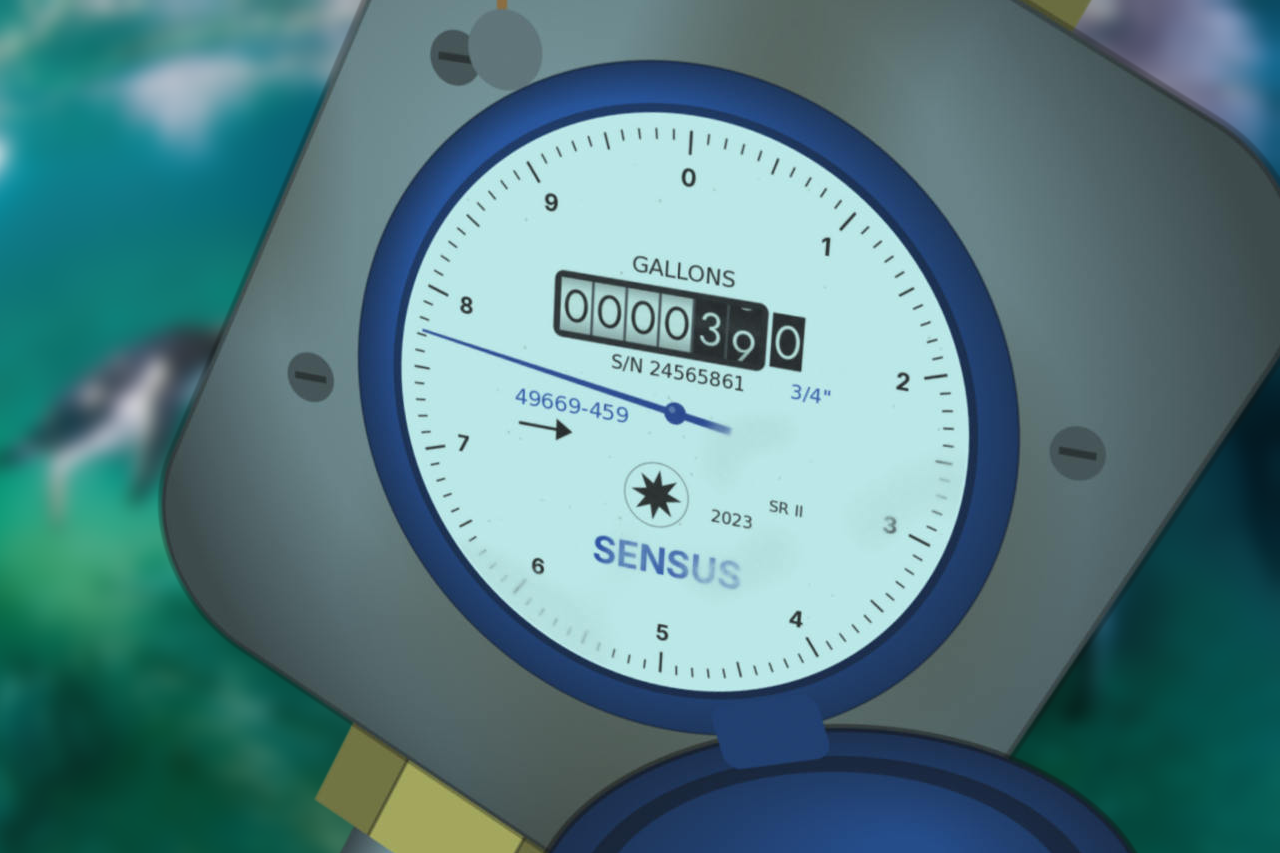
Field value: 387.7 gal
